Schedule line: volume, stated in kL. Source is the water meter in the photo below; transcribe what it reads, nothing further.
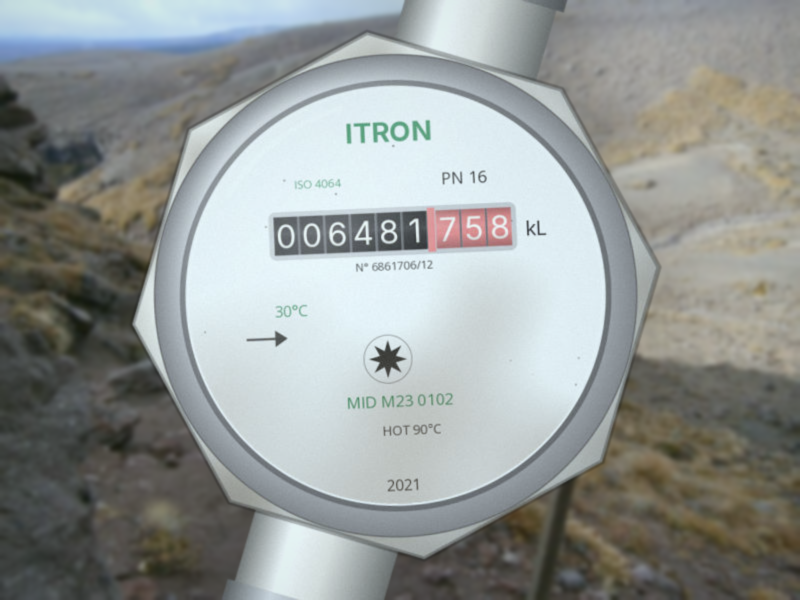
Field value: 6481.758 kL
